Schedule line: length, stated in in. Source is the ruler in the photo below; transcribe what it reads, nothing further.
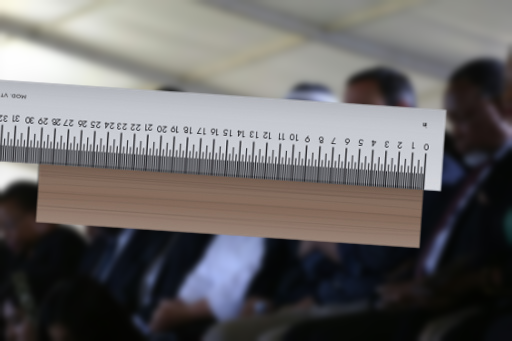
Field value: 29 in
